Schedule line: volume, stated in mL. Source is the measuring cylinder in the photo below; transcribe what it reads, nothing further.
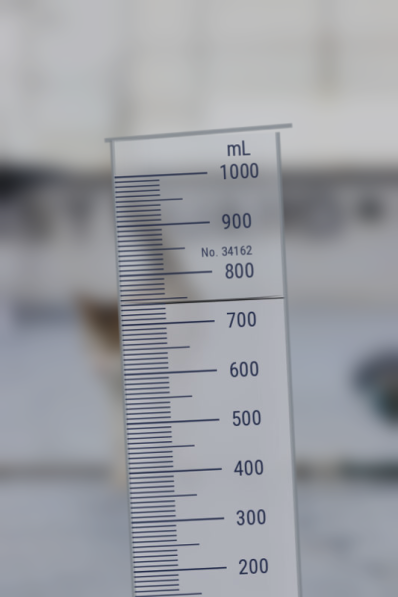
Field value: 740 mL
